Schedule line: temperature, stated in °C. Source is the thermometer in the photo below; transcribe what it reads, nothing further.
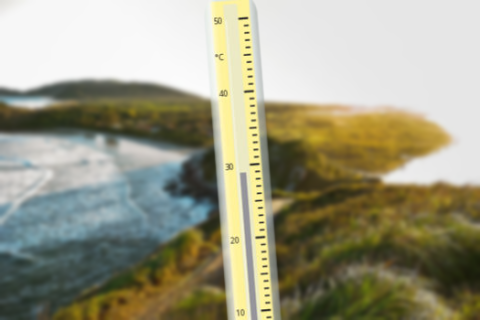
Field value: 29 °C
